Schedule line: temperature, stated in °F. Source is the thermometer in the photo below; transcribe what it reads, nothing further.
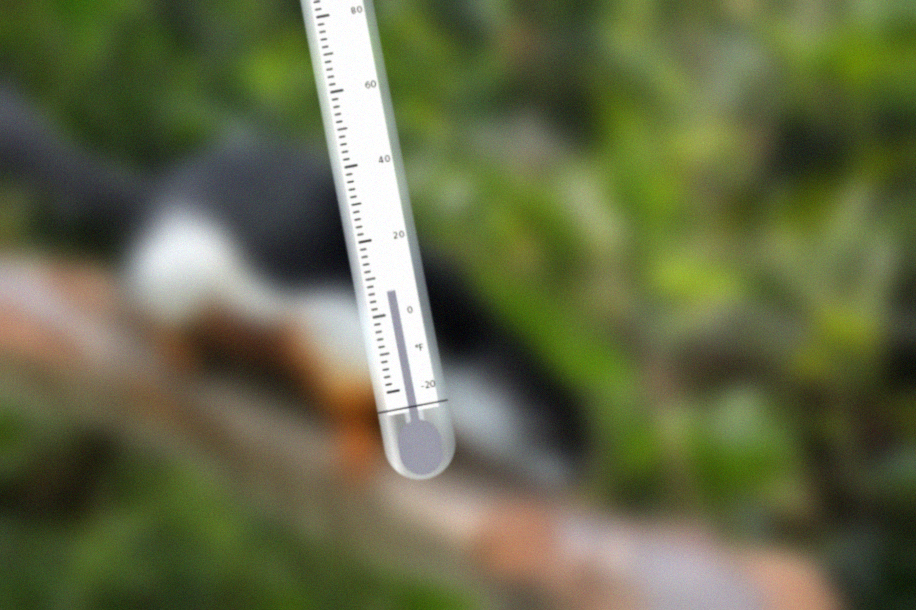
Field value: 6 °F
